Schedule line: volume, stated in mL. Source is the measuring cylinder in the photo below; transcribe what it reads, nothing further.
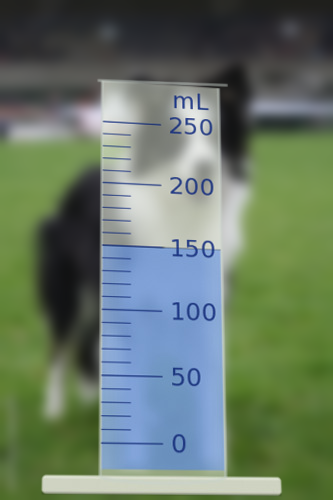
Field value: 150 mL
